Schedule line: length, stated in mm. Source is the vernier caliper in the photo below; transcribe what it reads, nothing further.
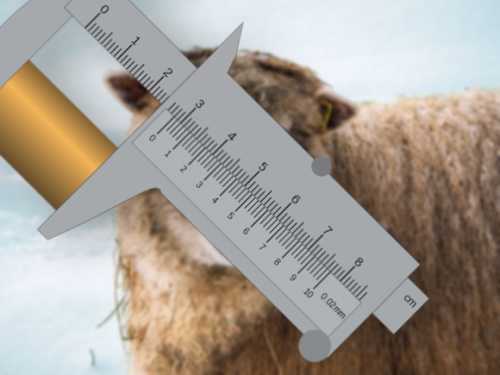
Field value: 28.0 mm
